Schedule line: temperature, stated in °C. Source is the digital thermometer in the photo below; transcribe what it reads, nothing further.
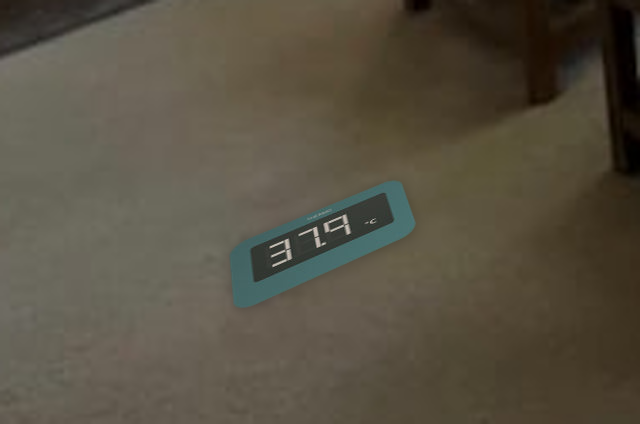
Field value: 37.9 °C
